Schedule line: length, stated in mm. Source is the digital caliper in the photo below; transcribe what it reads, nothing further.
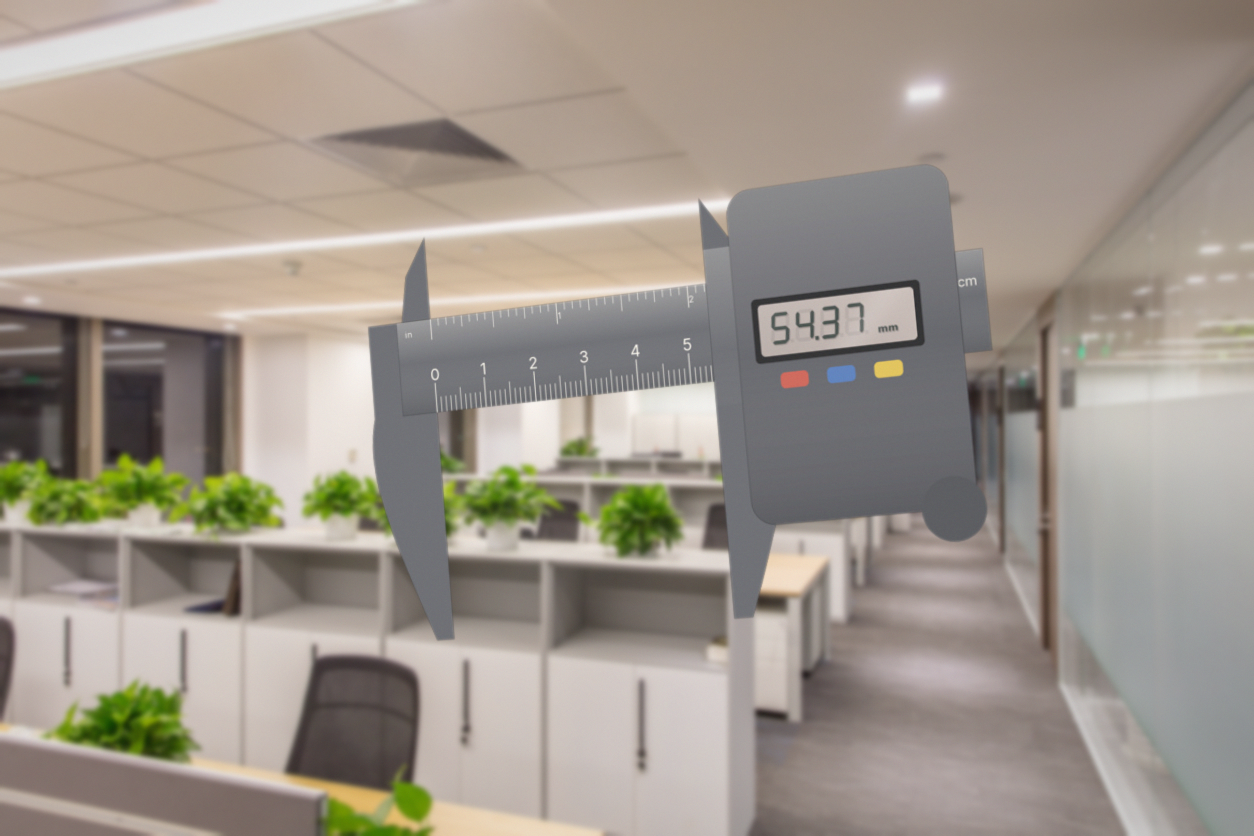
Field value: 54.37 mm
